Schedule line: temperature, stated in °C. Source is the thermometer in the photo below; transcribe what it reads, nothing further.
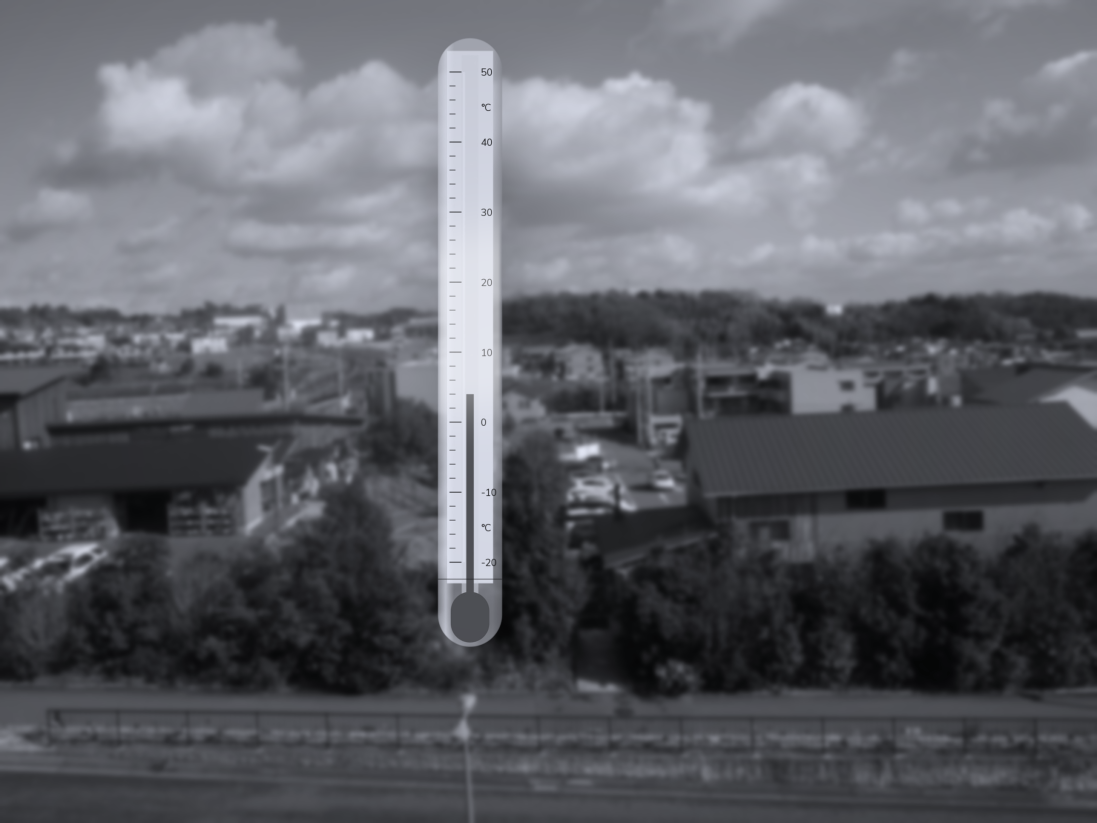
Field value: 4 °C
